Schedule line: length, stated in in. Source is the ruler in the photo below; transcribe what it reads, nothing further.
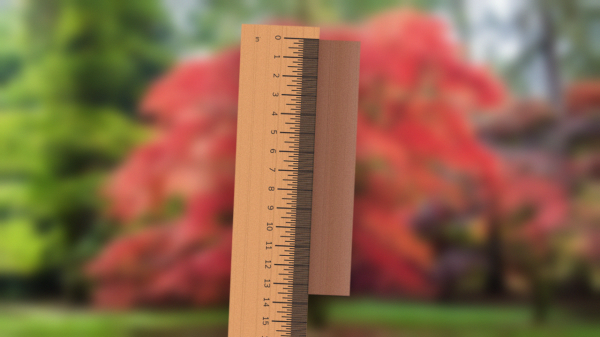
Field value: 13.5 in
